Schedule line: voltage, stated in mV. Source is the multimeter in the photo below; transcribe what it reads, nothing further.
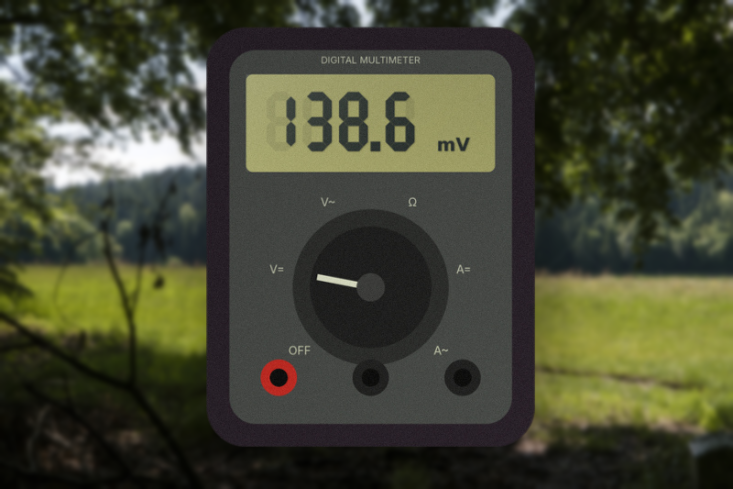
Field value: 138.6 mV
